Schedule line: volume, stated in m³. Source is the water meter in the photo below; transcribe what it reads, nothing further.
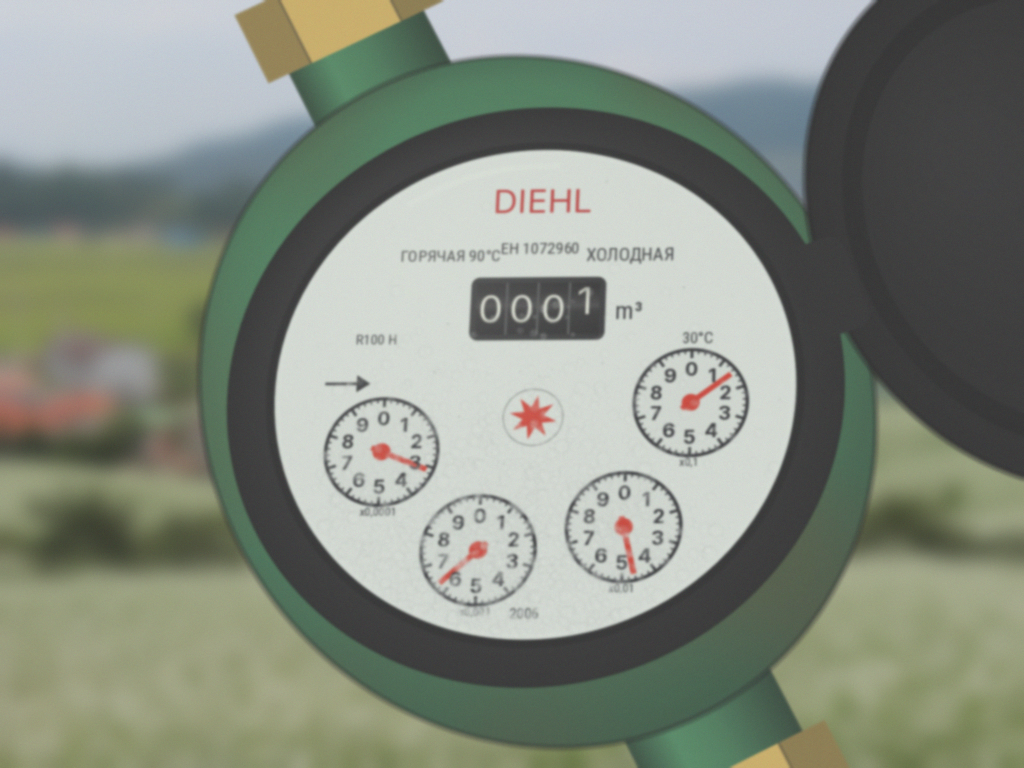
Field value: 1.1463 m³
